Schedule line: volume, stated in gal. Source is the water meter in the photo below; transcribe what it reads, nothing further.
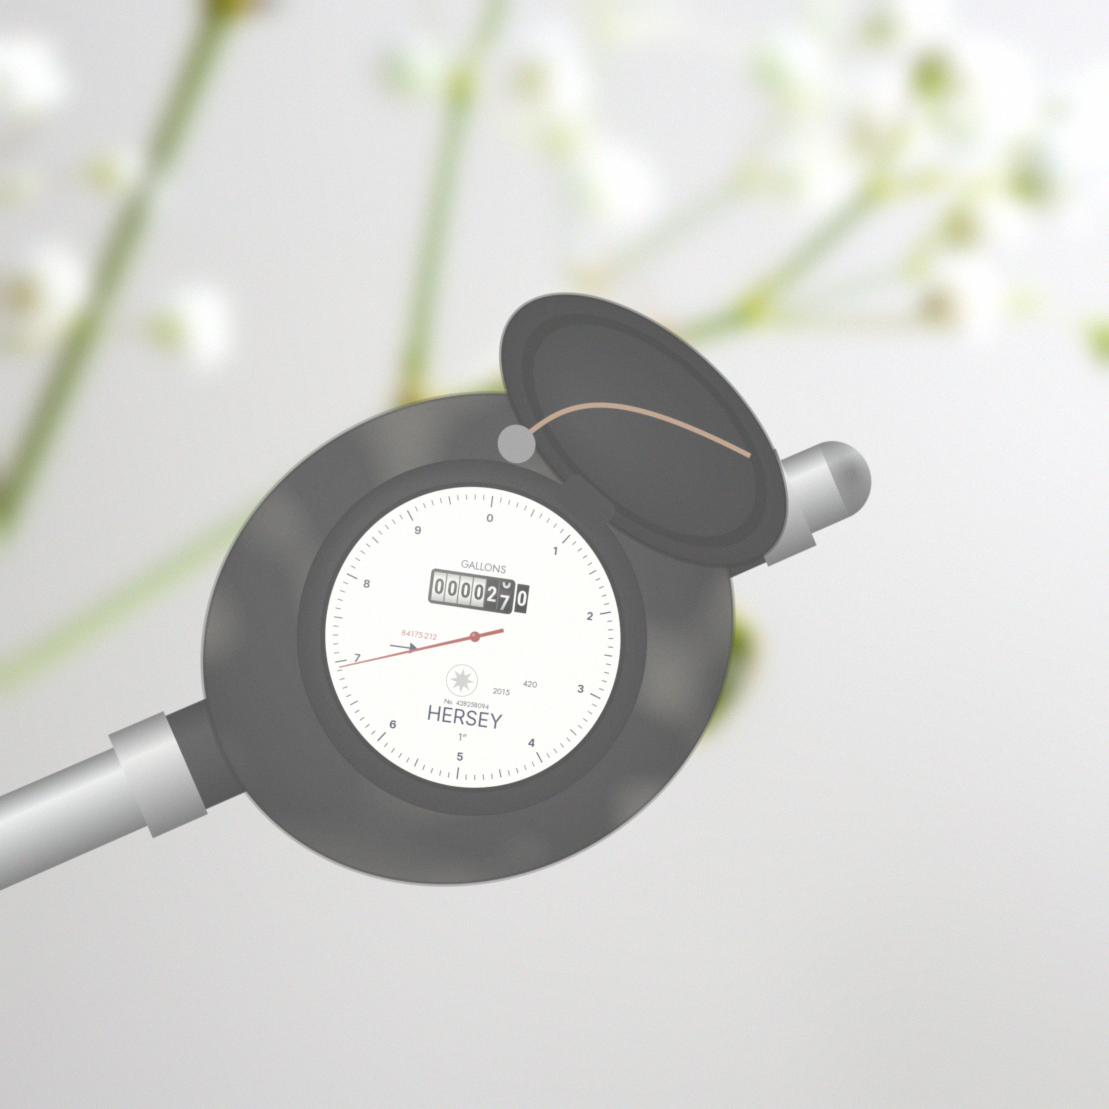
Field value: 266.9 gal
